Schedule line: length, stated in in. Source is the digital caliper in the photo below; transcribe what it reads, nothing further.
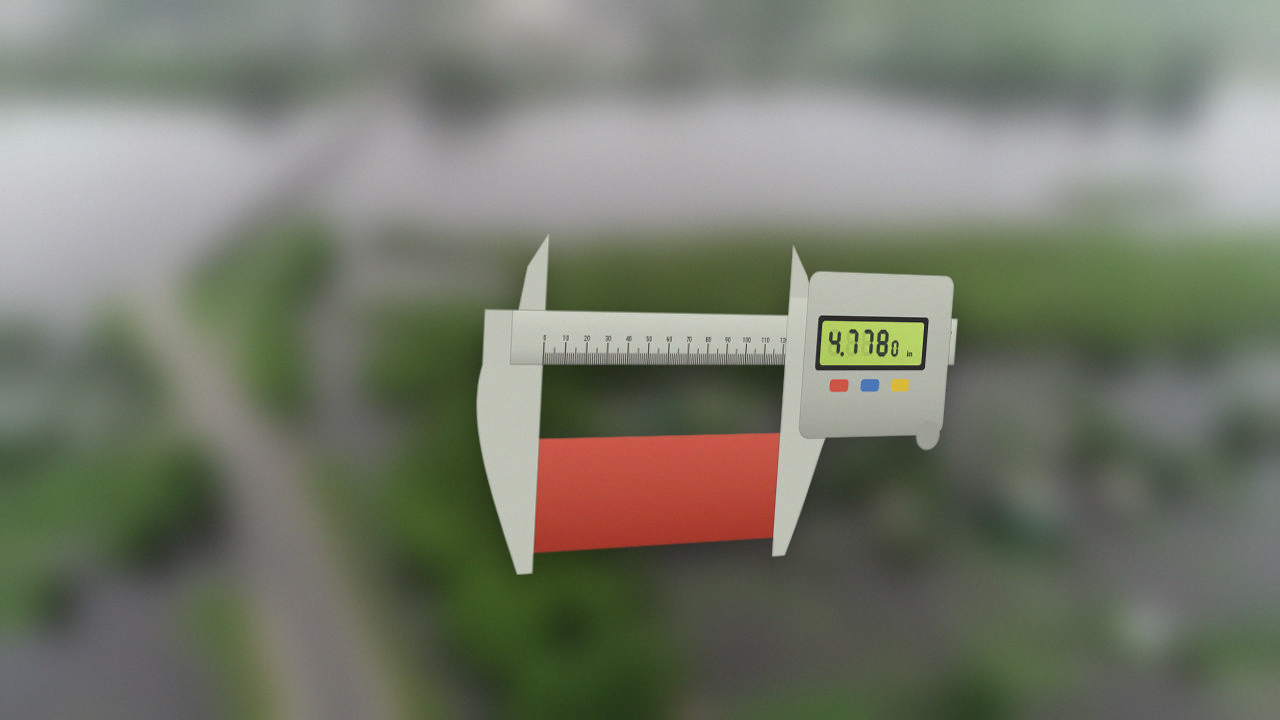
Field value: 4.7780 in
